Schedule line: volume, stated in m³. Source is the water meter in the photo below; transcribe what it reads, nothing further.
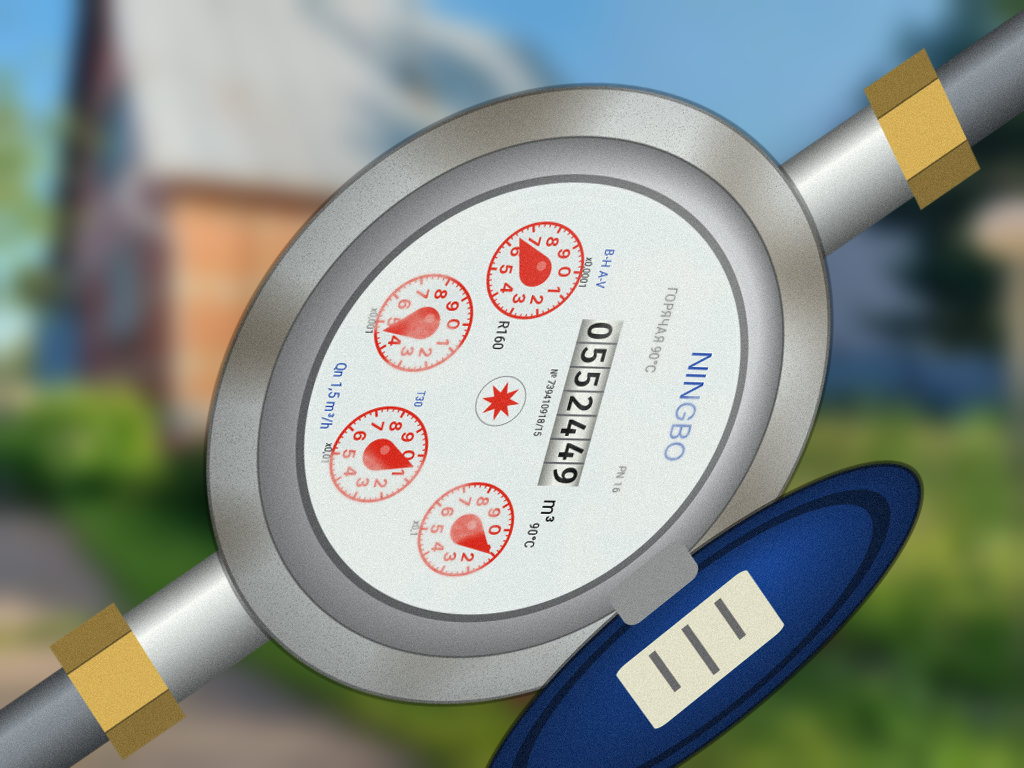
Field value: 552449.1046 m³
